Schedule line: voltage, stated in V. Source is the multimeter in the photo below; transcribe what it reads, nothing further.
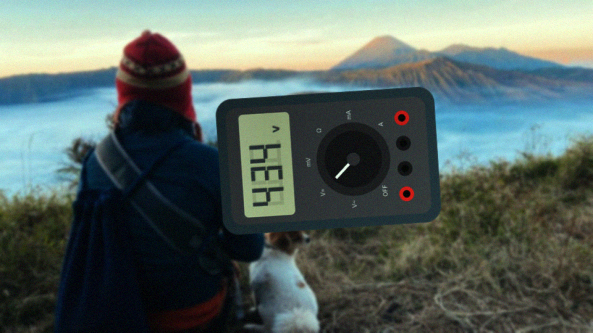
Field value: 434 V
